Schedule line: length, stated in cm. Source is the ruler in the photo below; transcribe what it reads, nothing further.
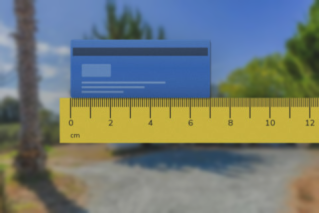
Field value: 7 cm
